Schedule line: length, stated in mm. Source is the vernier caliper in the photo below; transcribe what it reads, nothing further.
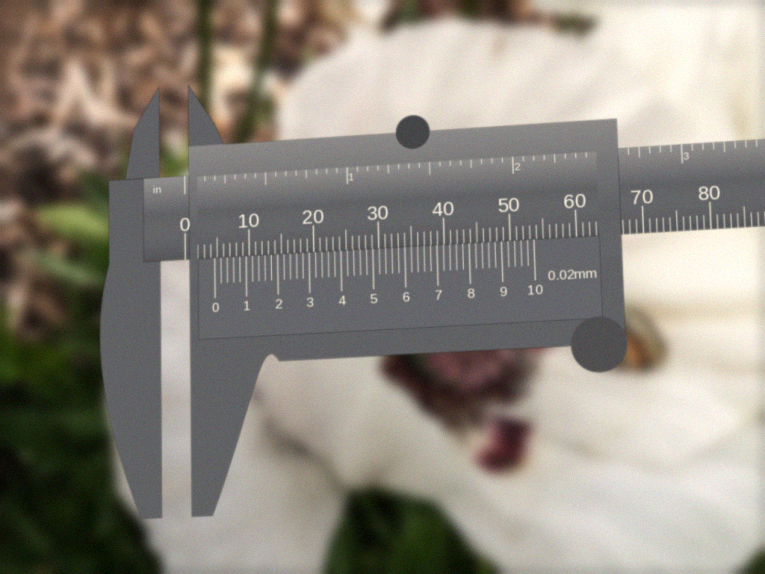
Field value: 4.6 mm
